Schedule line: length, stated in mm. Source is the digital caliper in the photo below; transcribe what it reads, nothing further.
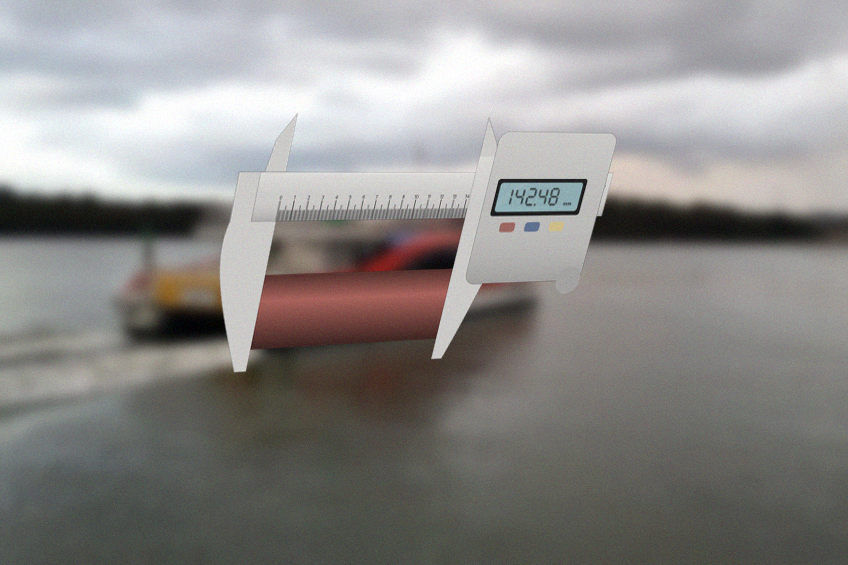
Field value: 142.48 mm
